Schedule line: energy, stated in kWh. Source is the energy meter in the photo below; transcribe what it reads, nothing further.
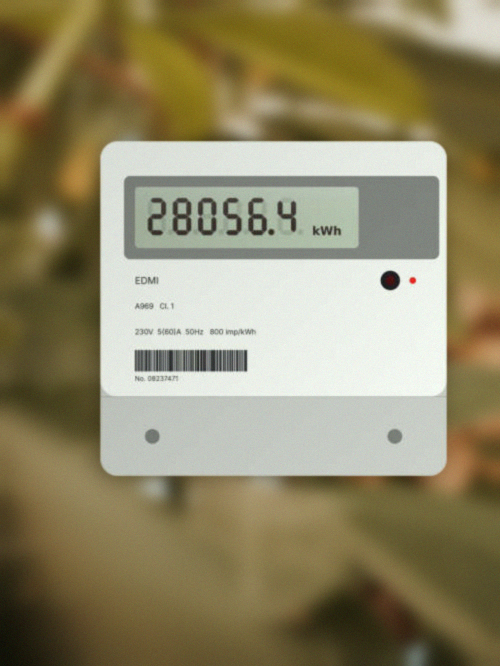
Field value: 28056.4 kWh
